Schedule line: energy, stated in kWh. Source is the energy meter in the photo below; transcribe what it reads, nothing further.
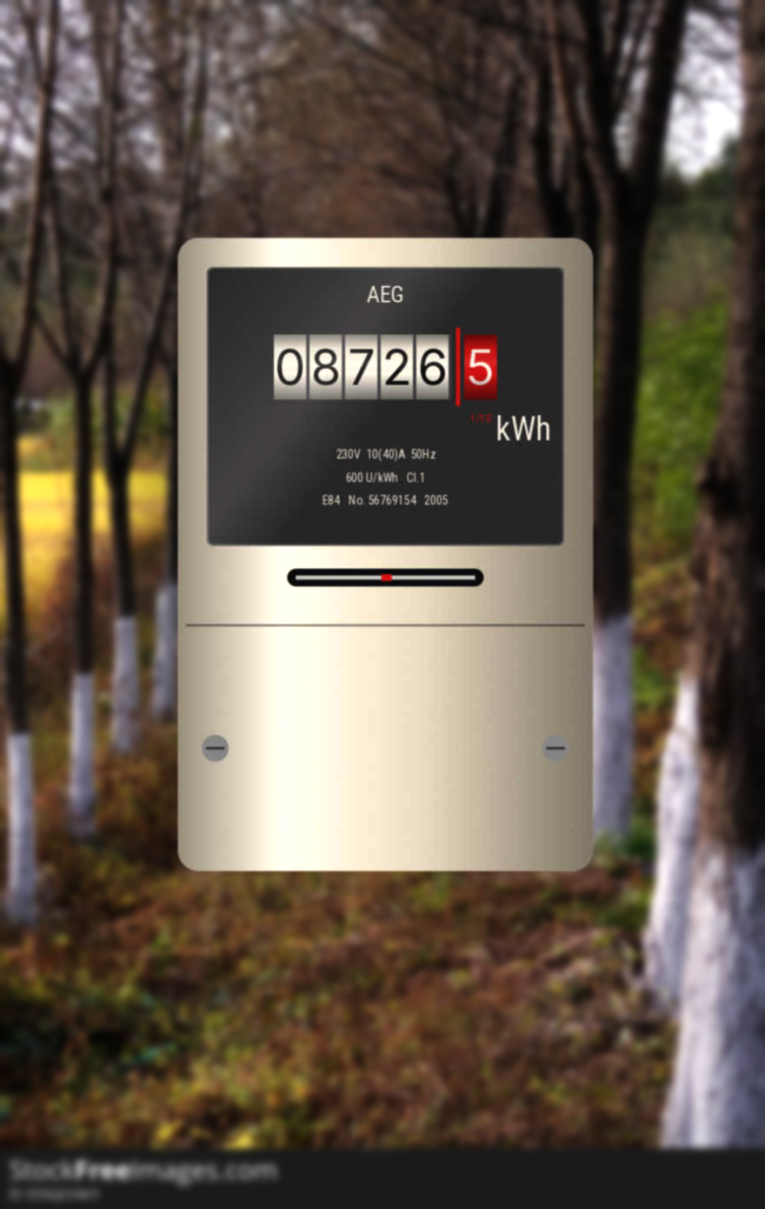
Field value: 8726.5 kWh
